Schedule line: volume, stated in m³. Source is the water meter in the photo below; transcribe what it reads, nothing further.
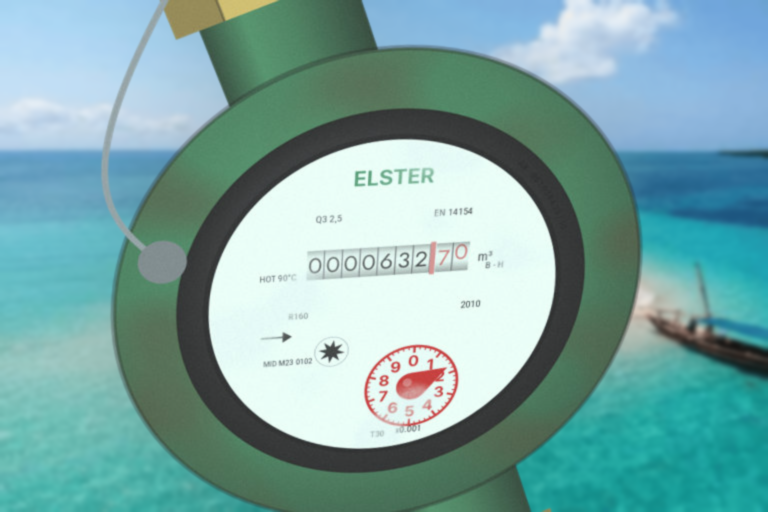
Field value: 632.701 m³
